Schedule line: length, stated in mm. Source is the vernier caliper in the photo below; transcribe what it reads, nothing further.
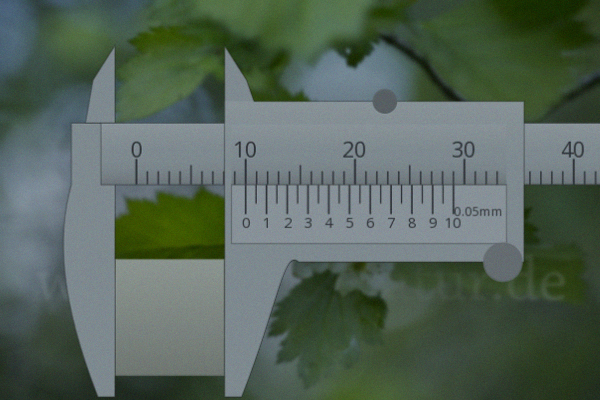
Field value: 10.0 mm
